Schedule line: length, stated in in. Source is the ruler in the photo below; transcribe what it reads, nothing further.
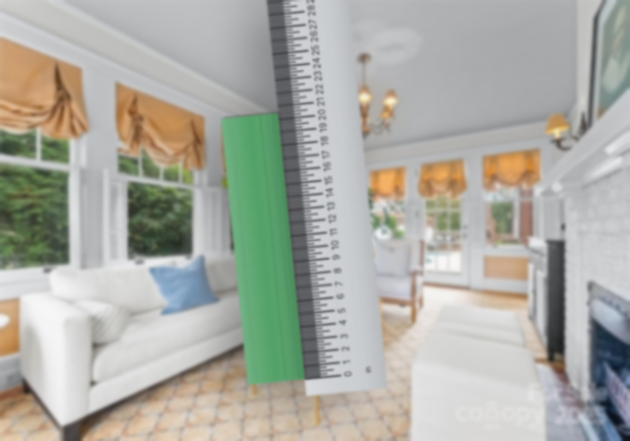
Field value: 20.5 in
